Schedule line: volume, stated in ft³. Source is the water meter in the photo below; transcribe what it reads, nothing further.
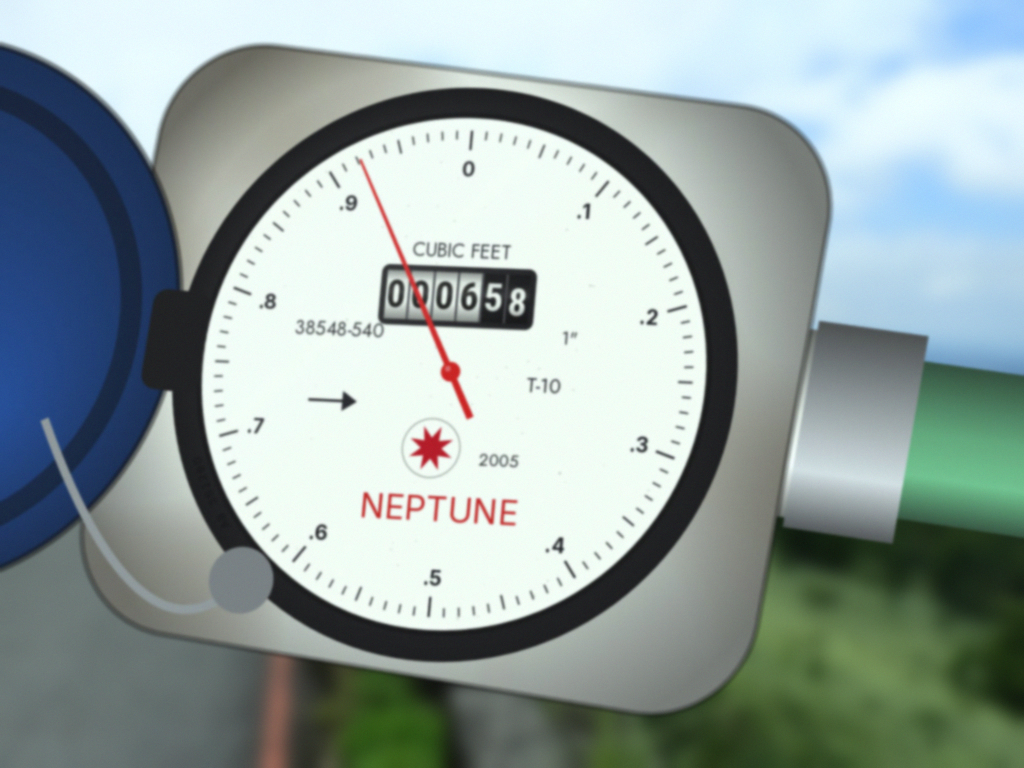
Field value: 657.92 ft³
